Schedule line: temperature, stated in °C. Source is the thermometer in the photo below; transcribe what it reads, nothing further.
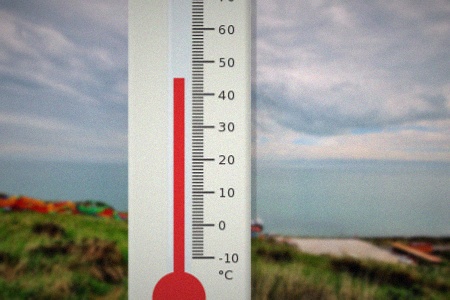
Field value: 45 °C
